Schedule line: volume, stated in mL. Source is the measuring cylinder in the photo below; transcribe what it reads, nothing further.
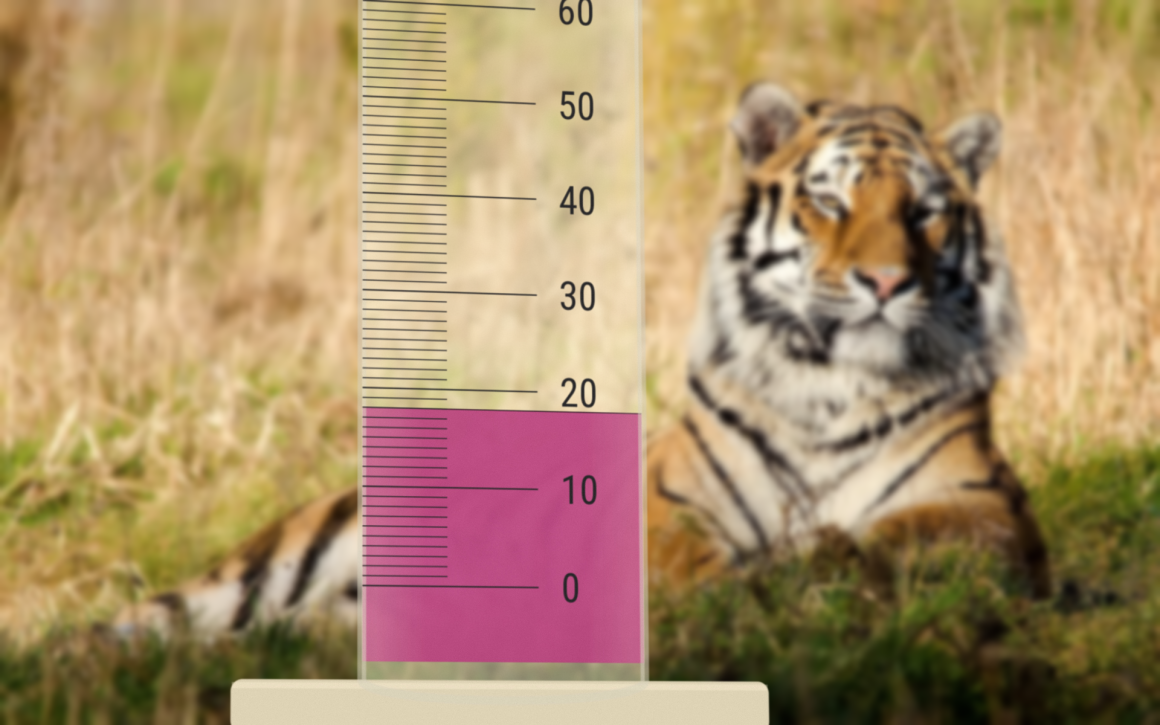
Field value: 18 mL
